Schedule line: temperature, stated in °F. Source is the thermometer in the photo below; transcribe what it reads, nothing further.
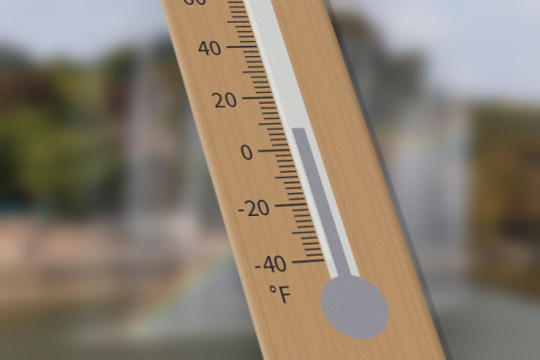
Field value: 8 °F
